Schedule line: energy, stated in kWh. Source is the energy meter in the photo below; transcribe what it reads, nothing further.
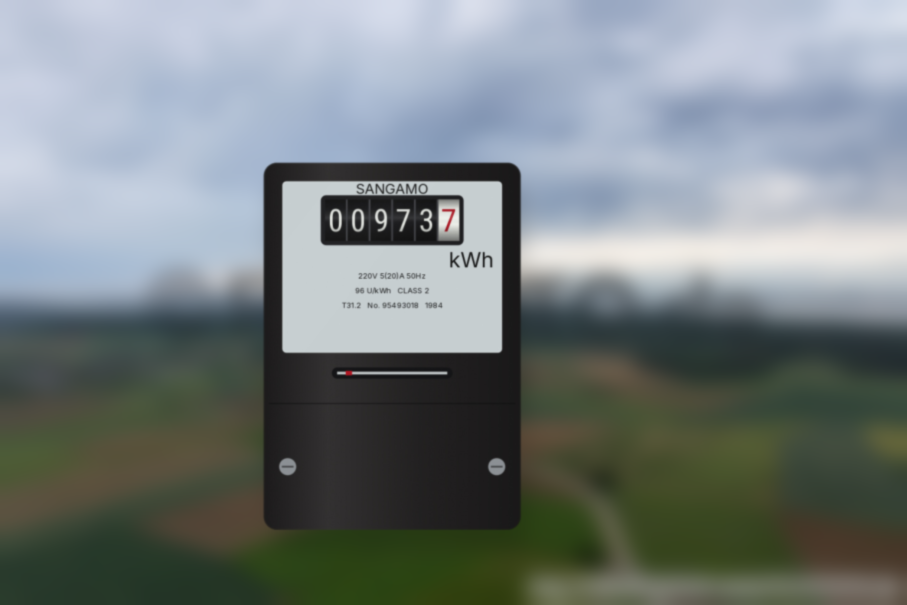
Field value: 973.7 kWh
